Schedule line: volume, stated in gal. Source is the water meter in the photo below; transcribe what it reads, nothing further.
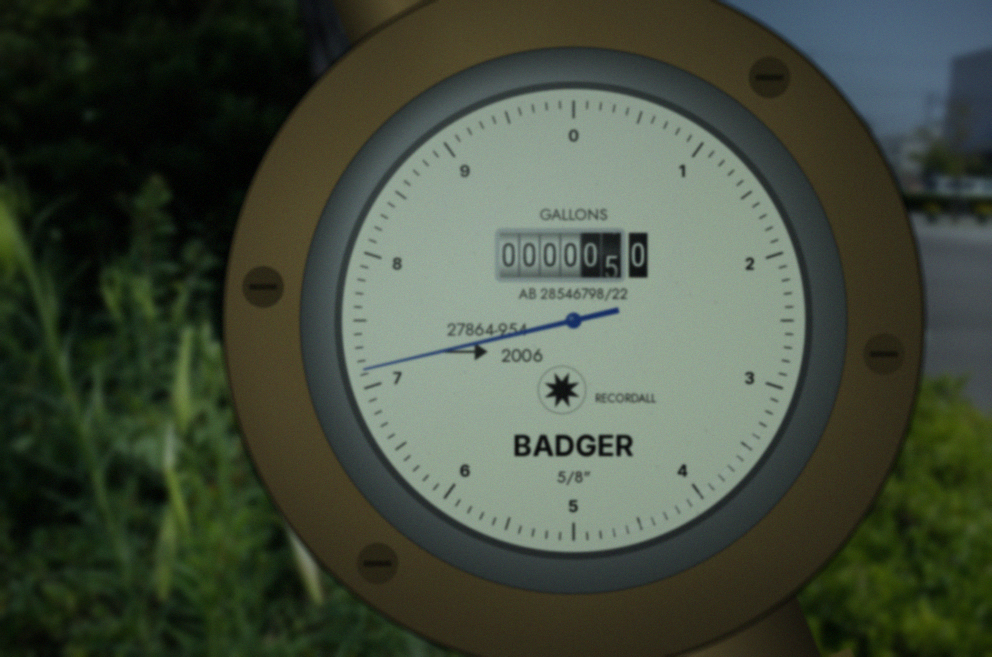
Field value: 47.1 gal
